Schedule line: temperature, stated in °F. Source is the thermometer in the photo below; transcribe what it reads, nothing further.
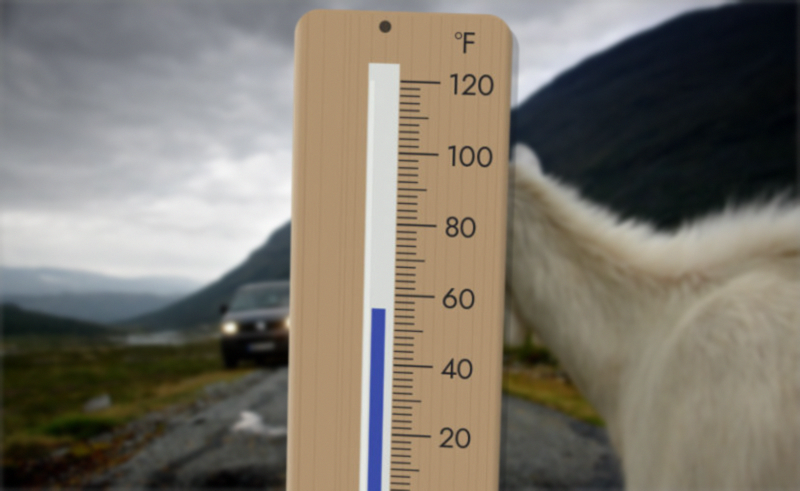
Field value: 56 °F
